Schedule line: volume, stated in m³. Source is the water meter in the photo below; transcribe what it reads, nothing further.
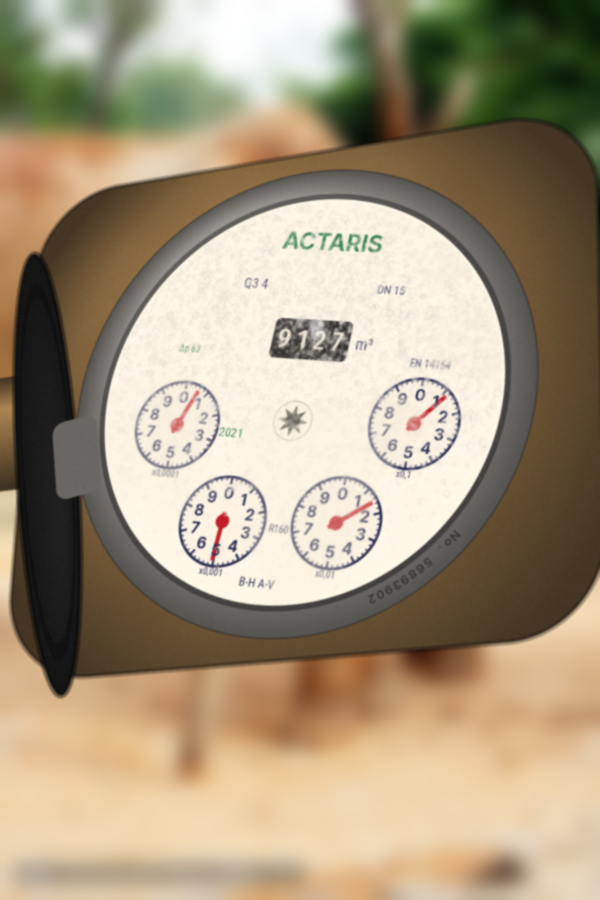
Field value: 9127.1150 m³
